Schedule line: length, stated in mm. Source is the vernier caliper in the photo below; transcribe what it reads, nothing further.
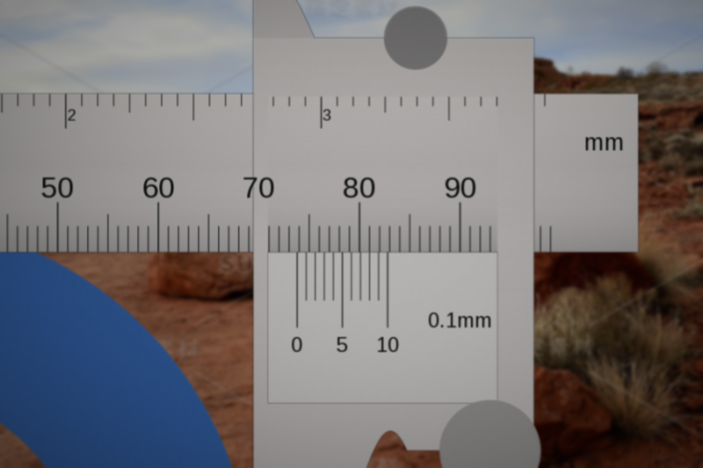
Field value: 73.8 mm
